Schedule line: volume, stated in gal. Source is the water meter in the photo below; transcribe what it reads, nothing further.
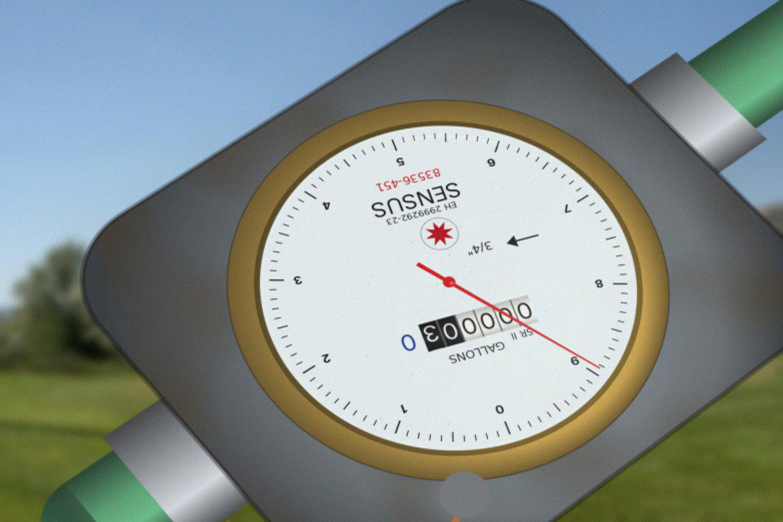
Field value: 28.9 gal
